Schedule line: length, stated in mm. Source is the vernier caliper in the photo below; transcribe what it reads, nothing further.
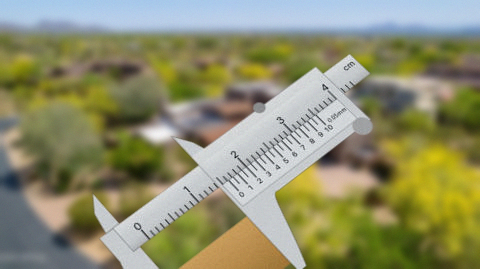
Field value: 16.2 mm
